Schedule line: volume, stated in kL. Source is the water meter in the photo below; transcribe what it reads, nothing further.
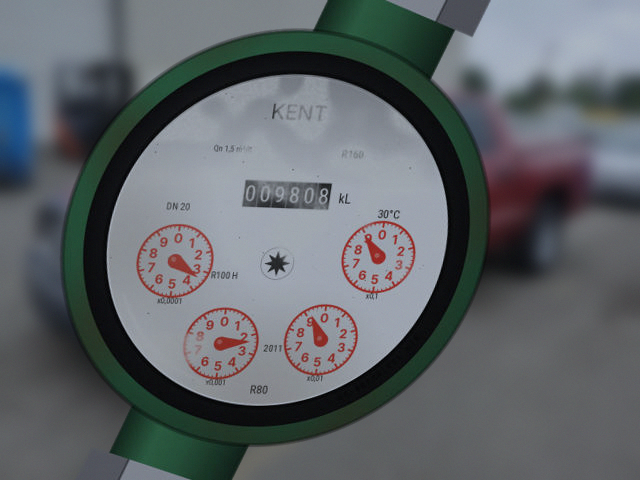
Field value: 9808.8923 kL
